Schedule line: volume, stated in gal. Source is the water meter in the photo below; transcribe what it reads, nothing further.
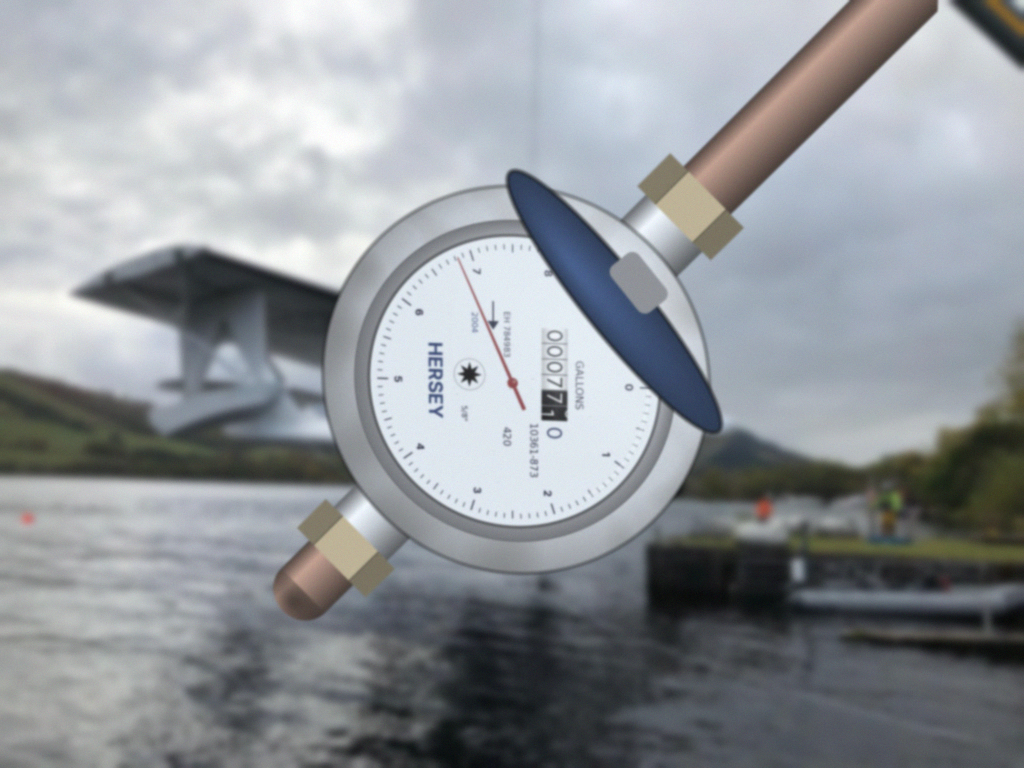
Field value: 7706.8 gal
